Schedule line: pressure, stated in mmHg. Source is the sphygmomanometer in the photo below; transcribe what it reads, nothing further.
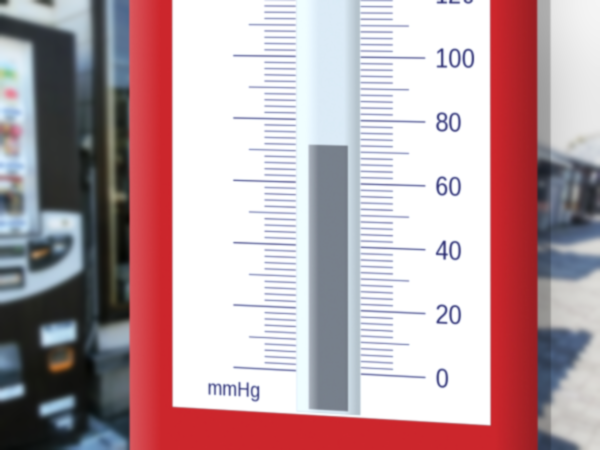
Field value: 72 mmHg
